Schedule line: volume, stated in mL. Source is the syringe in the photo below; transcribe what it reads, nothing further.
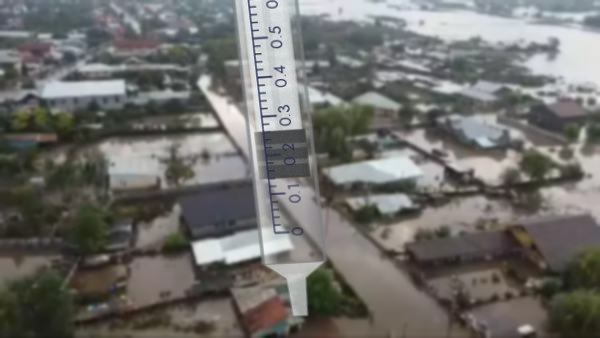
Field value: 0.14 mL
